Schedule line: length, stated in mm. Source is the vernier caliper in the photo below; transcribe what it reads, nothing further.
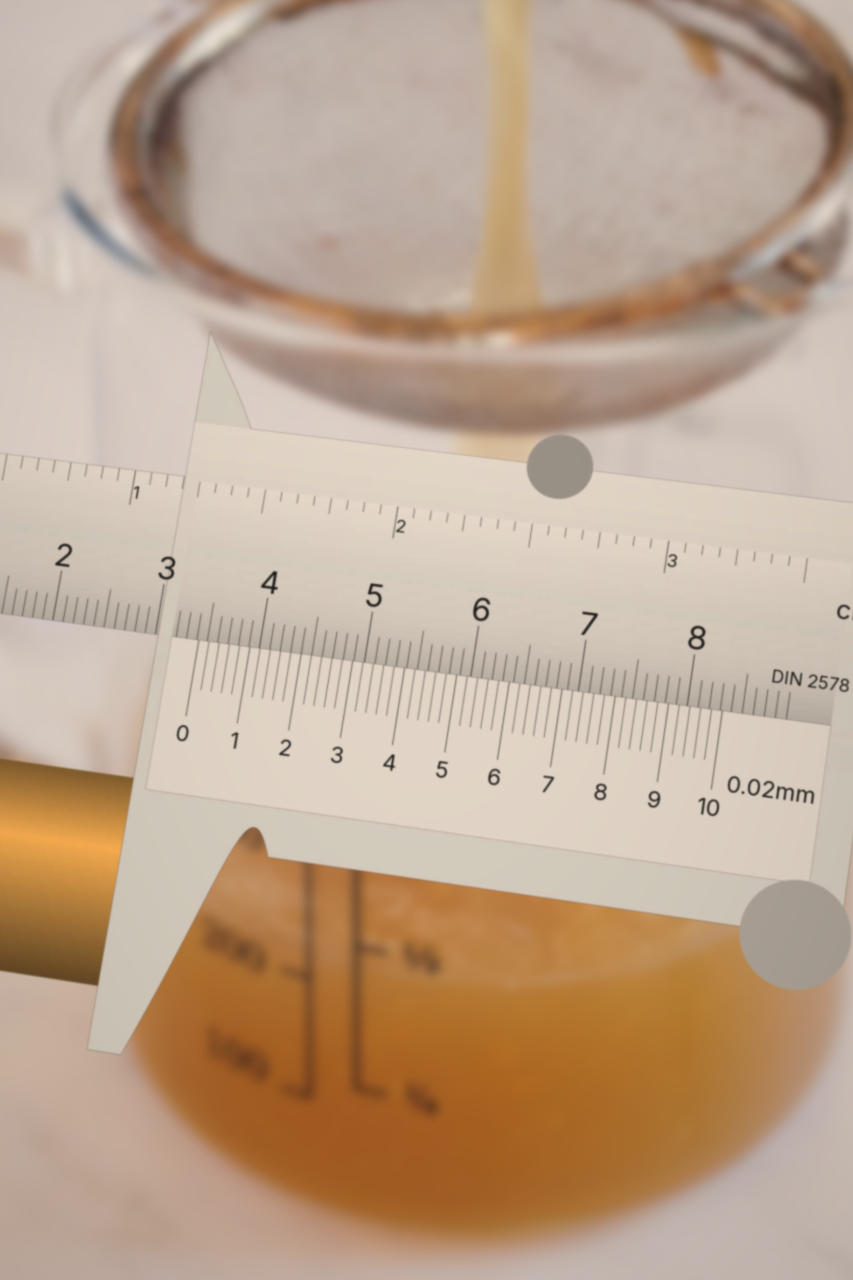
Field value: 34.2 mm
